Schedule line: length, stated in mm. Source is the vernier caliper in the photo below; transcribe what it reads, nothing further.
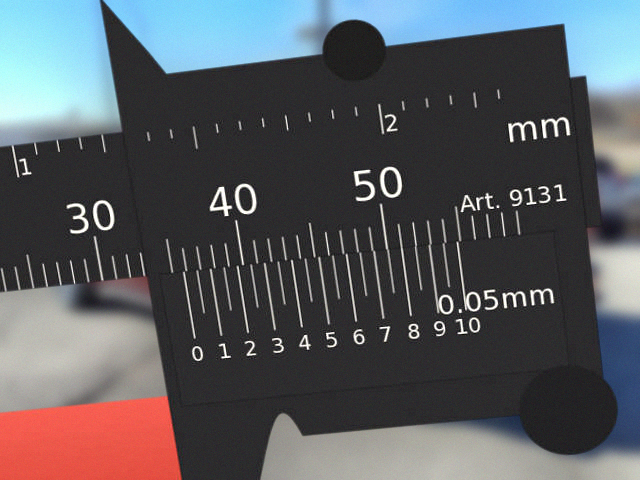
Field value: 35.8 mm
